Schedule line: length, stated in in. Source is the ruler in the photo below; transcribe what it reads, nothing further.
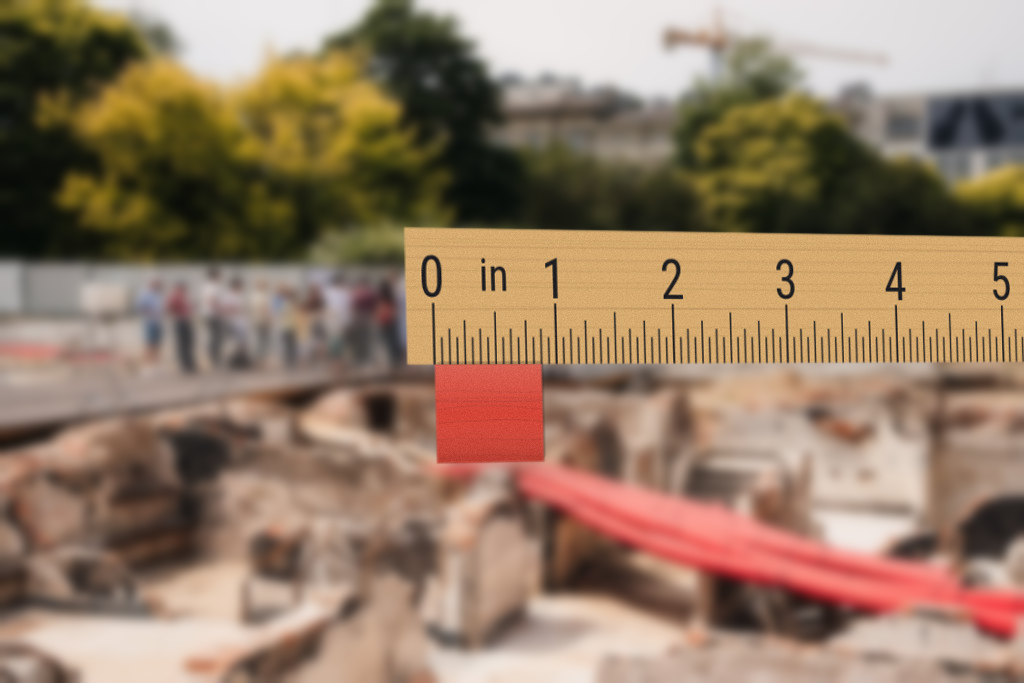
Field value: 0.875 in
